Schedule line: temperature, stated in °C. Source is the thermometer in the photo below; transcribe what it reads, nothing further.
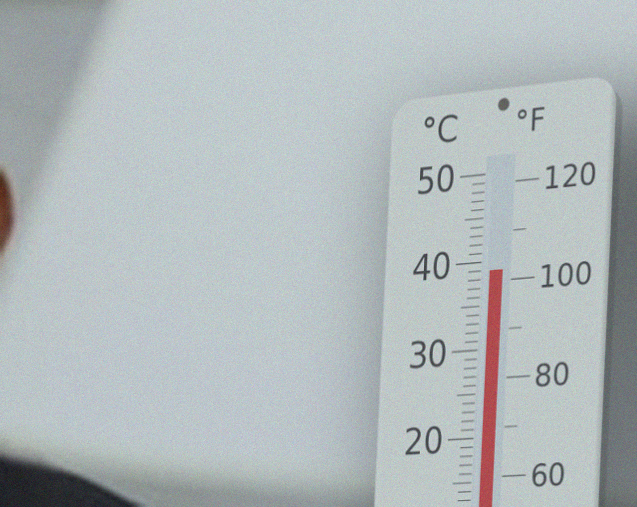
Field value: 39 °C
